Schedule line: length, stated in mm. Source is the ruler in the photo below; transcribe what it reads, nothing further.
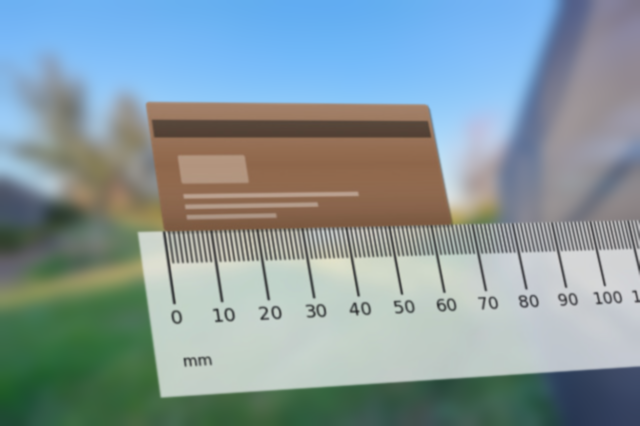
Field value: 65 mm
